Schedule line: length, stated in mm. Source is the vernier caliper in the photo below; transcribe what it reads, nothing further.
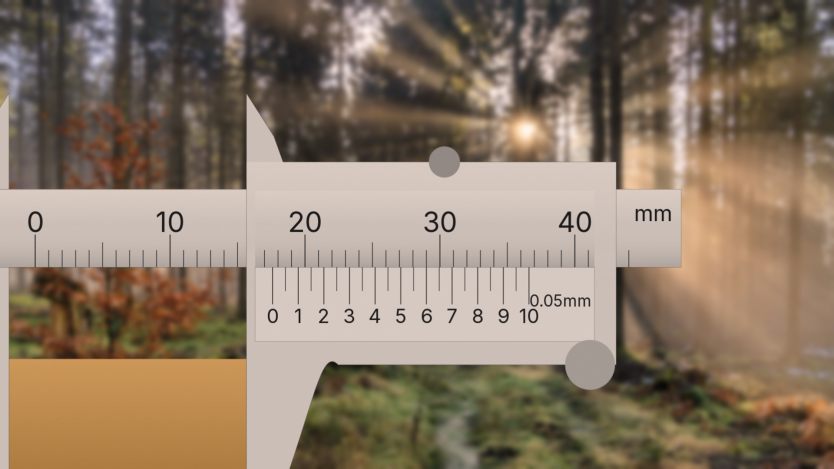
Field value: 17.6 mm
